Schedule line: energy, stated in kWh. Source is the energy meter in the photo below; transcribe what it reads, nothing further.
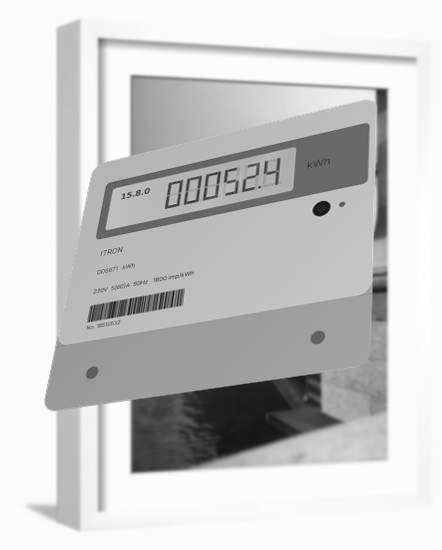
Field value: 52.4 kWh
